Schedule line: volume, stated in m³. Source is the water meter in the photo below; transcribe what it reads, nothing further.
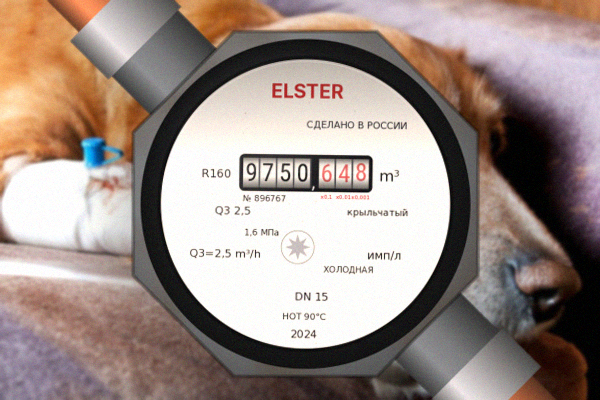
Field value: 9750.648 m³
